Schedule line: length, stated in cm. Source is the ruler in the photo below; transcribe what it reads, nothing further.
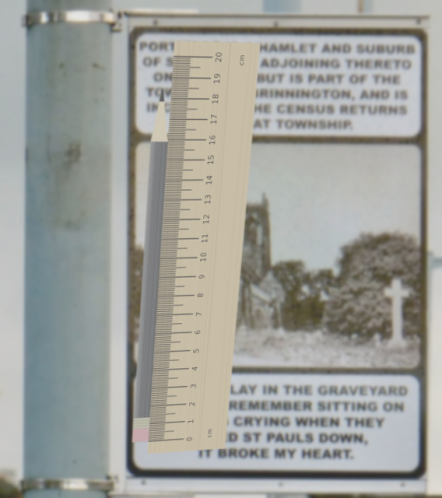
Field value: 18.5 cm
